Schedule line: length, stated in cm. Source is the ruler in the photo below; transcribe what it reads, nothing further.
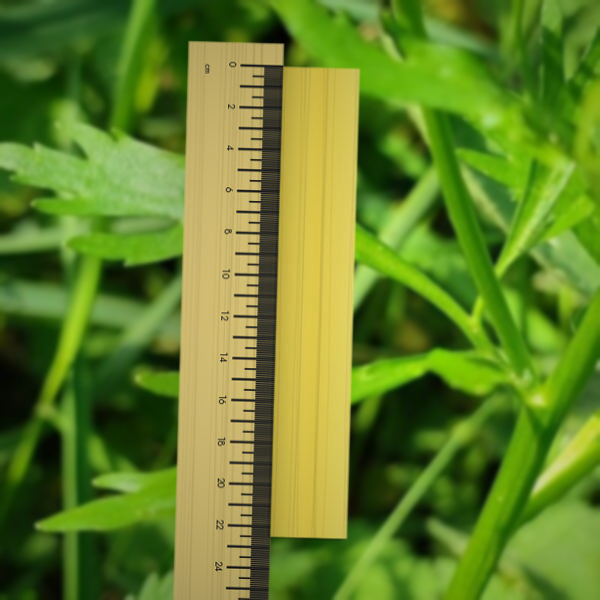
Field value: 22.5 cm
